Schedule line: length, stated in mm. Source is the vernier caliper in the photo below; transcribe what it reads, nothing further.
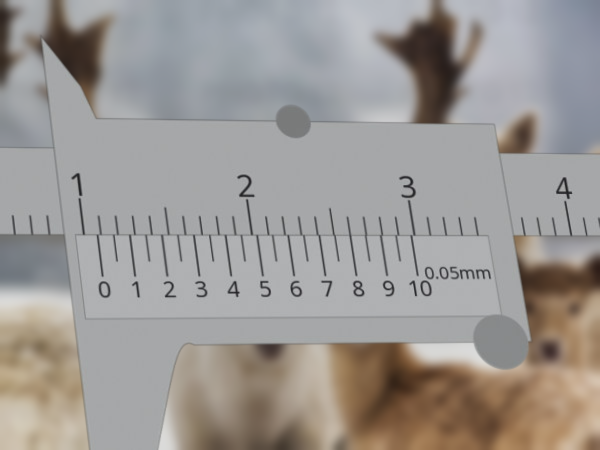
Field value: 10.8 mm
